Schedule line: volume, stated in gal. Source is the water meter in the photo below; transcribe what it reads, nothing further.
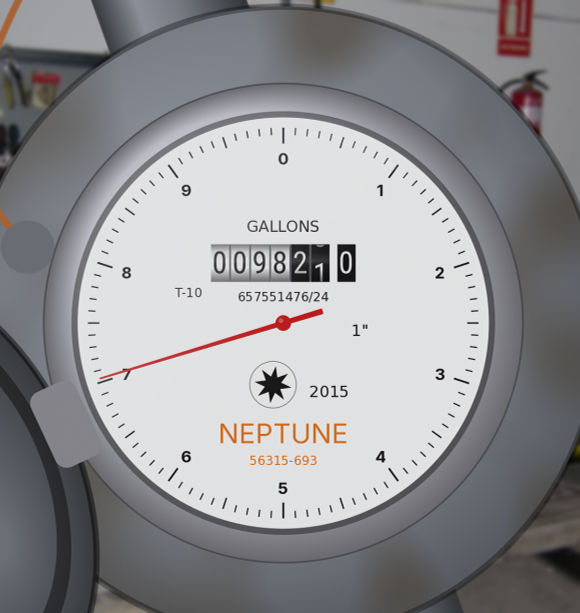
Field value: 98207.0 gal
